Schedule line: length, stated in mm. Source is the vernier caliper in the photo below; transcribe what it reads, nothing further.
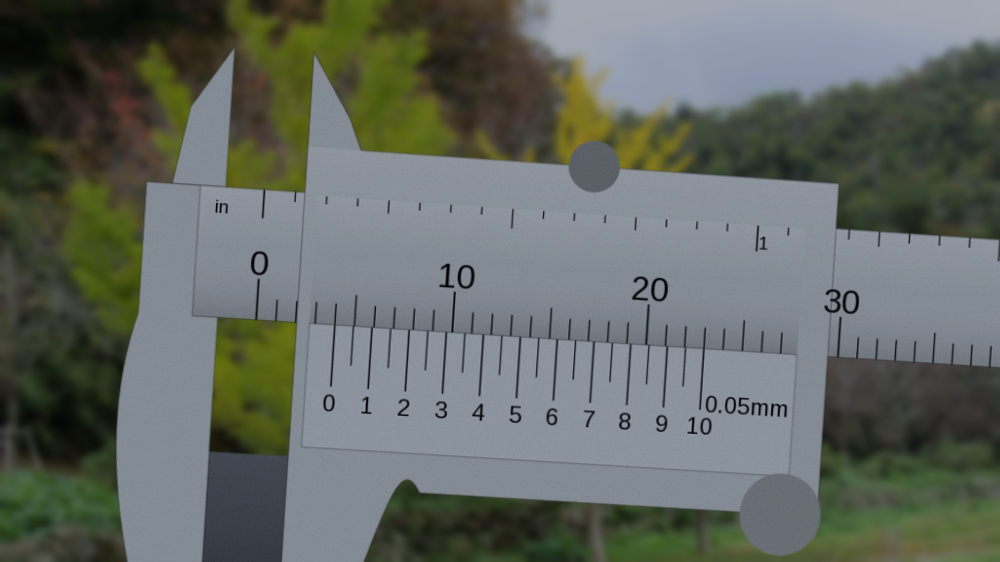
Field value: 4.0 mm
